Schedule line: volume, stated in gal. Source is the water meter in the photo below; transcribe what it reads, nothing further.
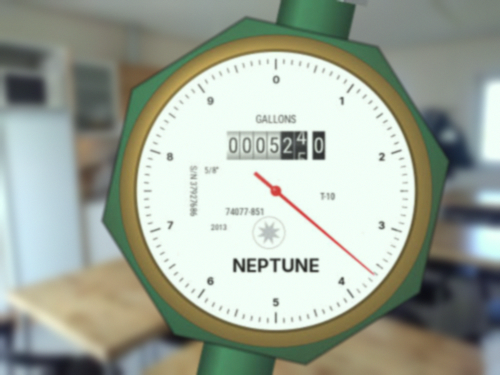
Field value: 5243.6 gal
